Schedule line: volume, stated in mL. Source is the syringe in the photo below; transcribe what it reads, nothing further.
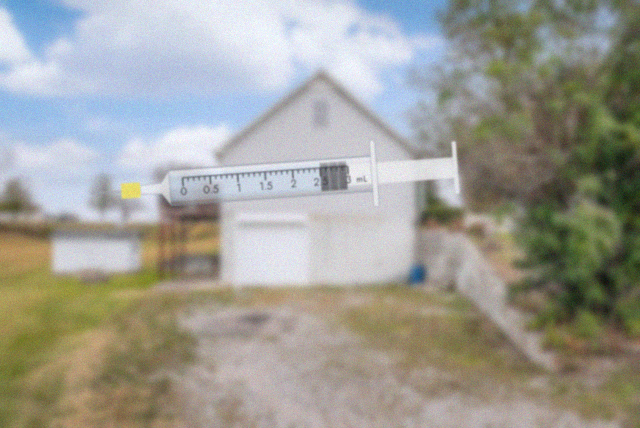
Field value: 2.5 mL
